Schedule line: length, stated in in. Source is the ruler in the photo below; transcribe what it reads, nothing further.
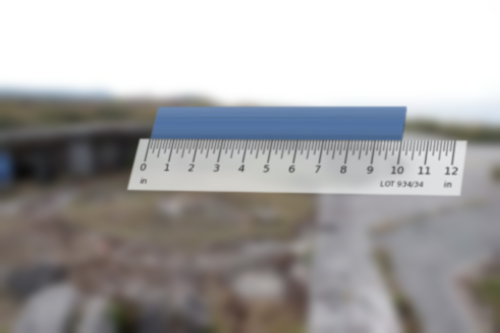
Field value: 10 in
